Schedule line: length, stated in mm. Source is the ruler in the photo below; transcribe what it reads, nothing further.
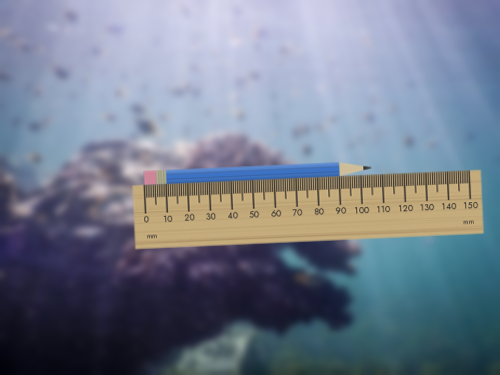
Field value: 105 mm
